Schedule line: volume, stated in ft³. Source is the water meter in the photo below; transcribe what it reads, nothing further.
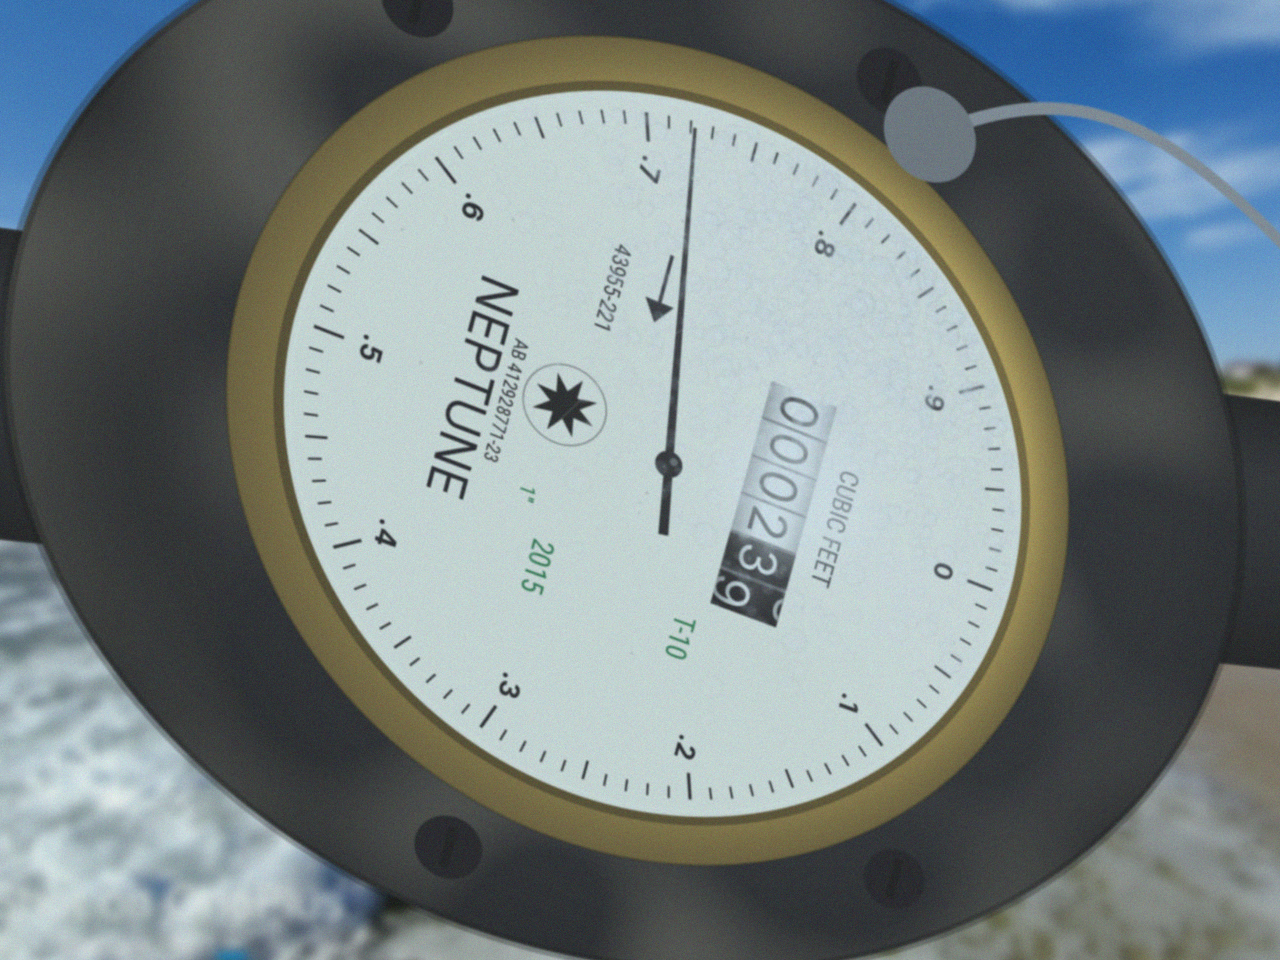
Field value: 238.72 ft³
